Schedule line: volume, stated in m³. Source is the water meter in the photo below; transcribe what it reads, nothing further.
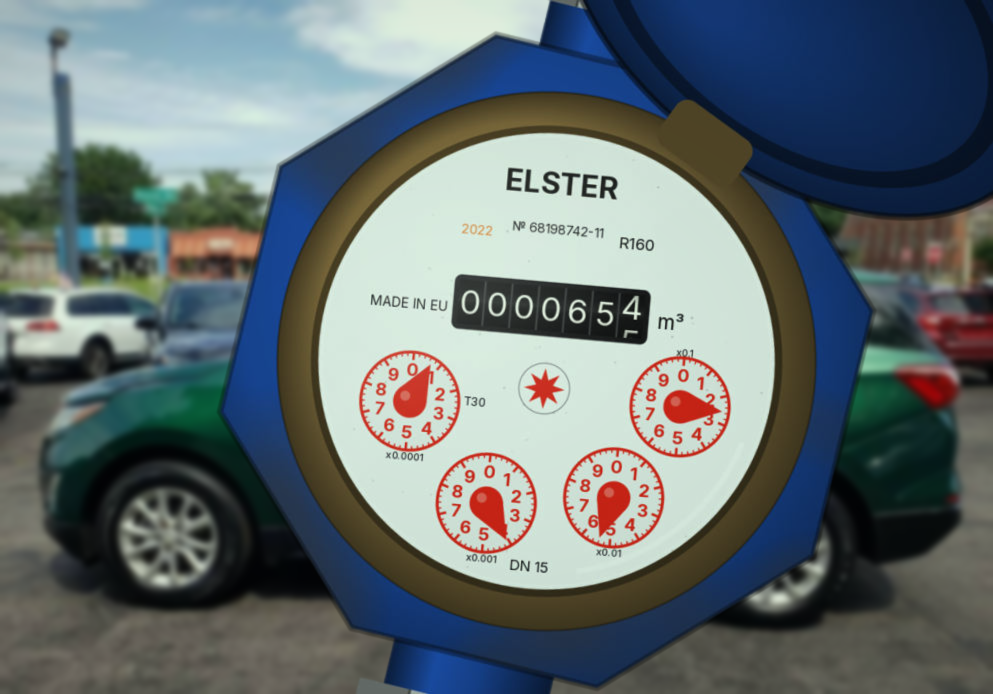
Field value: 654.2540 m³
